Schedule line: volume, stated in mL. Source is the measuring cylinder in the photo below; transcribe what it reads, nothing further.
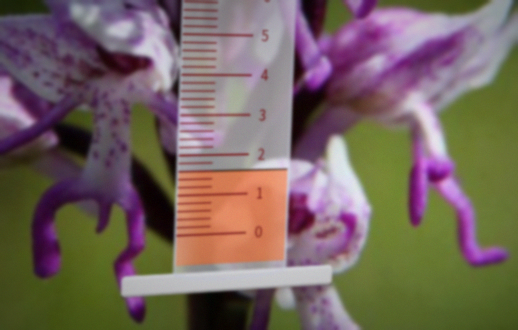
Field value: 1.6 mL
